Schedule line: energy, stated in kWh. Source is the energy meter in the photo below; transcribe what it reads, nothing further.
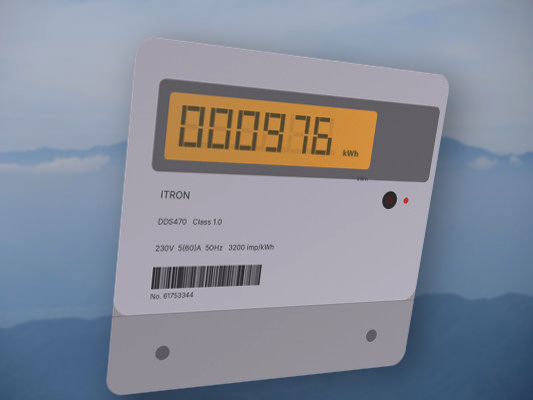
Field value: 976 kWh
